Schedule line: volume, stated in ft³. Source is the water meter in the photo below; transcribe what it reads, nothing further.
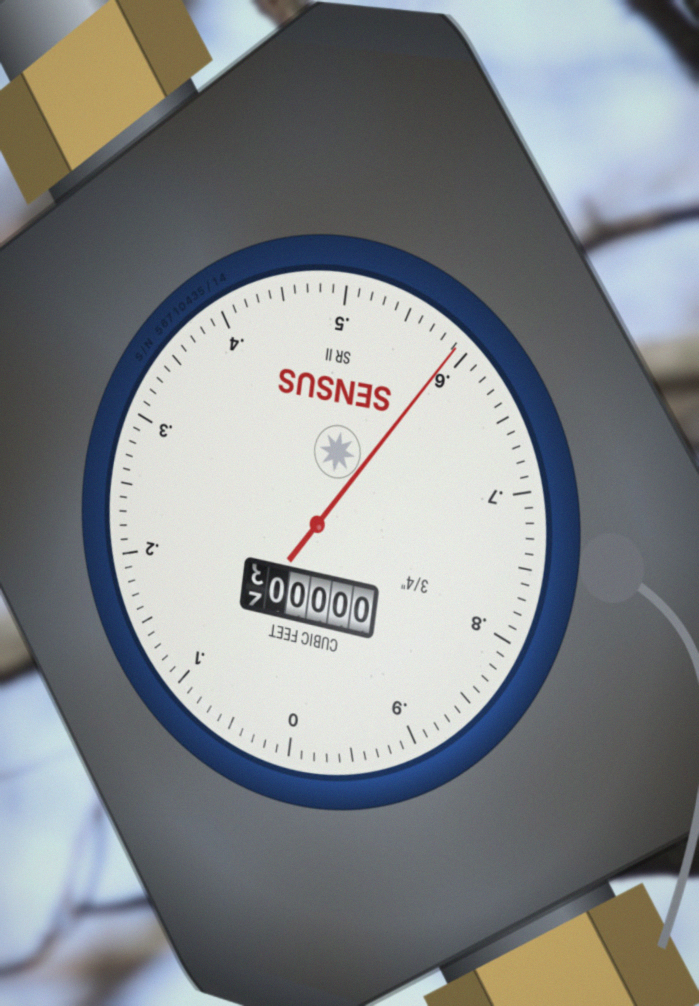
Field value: 2.59 ft³
